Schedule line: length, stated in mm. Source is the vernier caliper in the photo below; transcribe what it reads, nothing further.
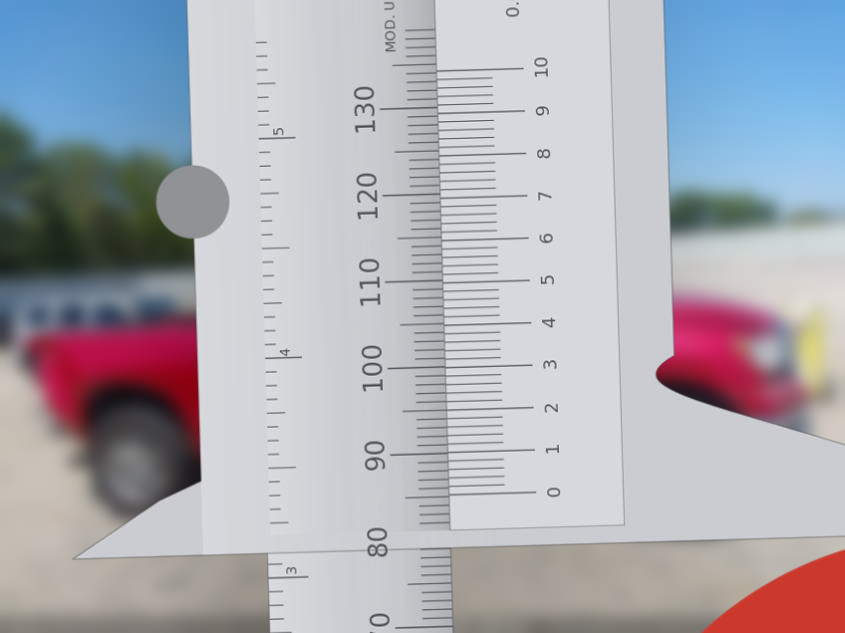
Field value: 85.2 mm
